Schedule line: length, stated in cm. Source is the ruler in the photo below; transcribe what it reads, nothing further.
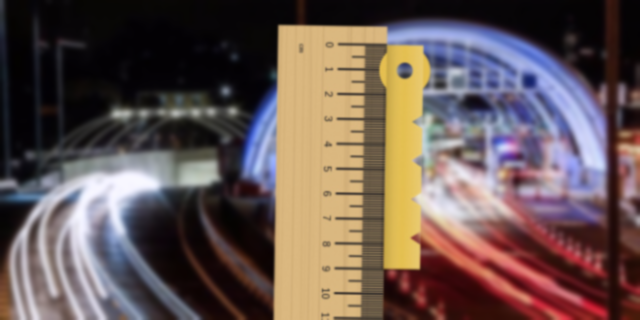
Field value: 9 cm
